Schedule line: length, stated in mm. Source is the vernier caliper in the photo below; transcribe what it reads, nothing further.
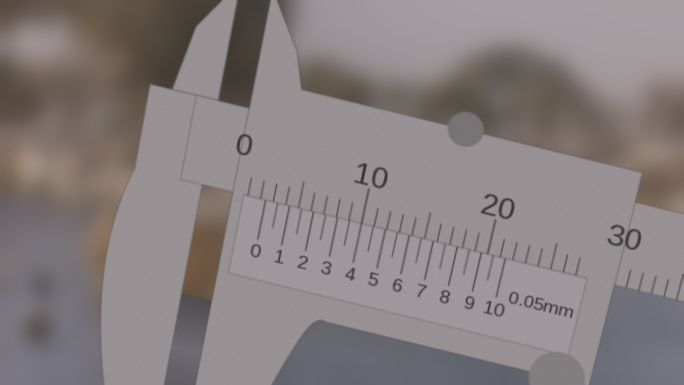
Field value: 2.4 mm
